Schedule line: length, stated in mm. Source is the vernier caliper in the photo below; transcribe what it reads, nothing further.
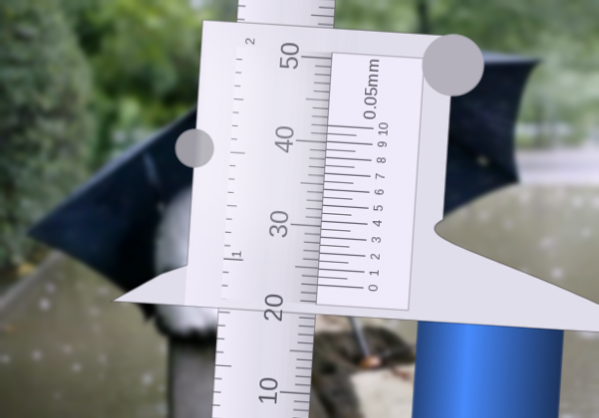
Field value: 23.0 mm
